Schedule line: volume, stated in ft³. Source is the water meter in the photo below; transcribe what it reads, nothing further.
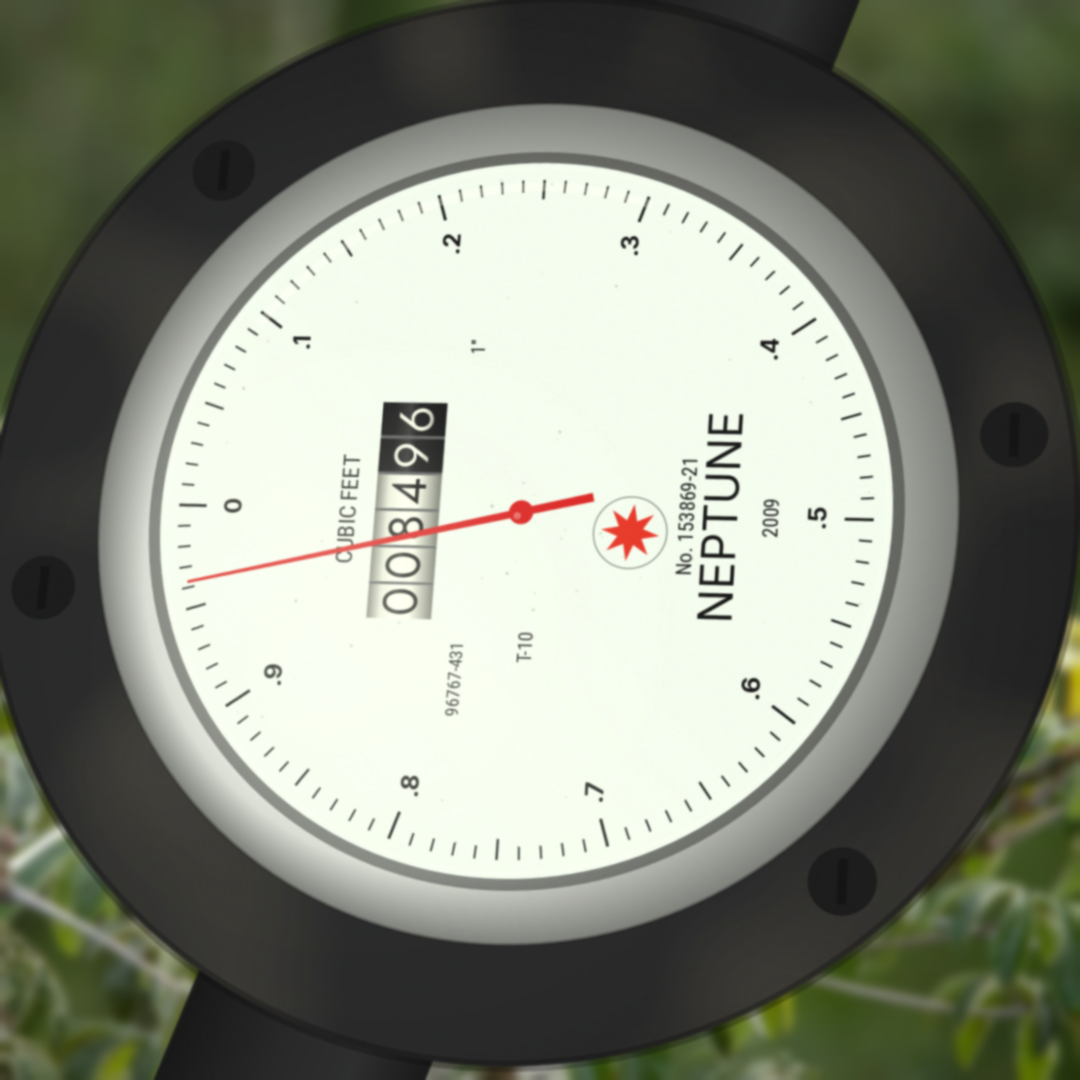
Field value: 8495.96 ft³
